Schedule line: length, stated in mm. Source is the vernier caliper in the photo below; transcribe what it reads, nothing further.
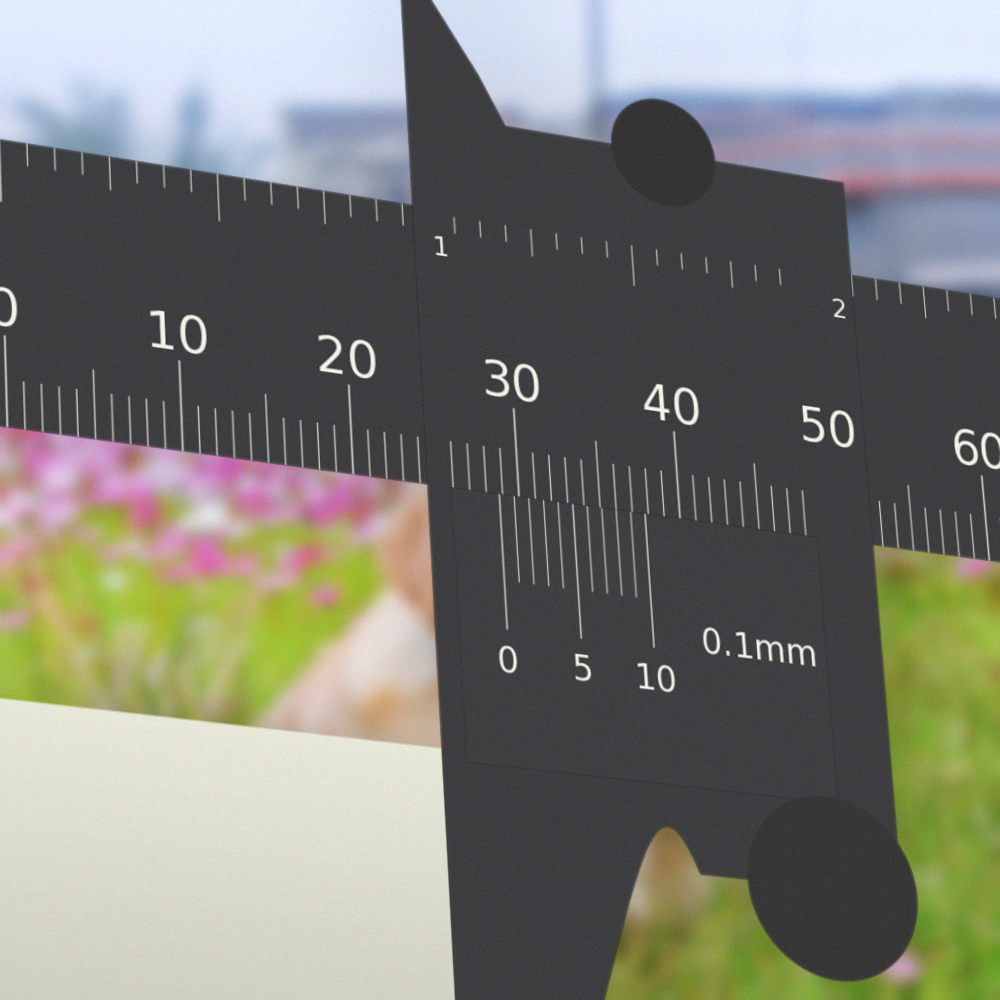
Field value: 28.8 mm
